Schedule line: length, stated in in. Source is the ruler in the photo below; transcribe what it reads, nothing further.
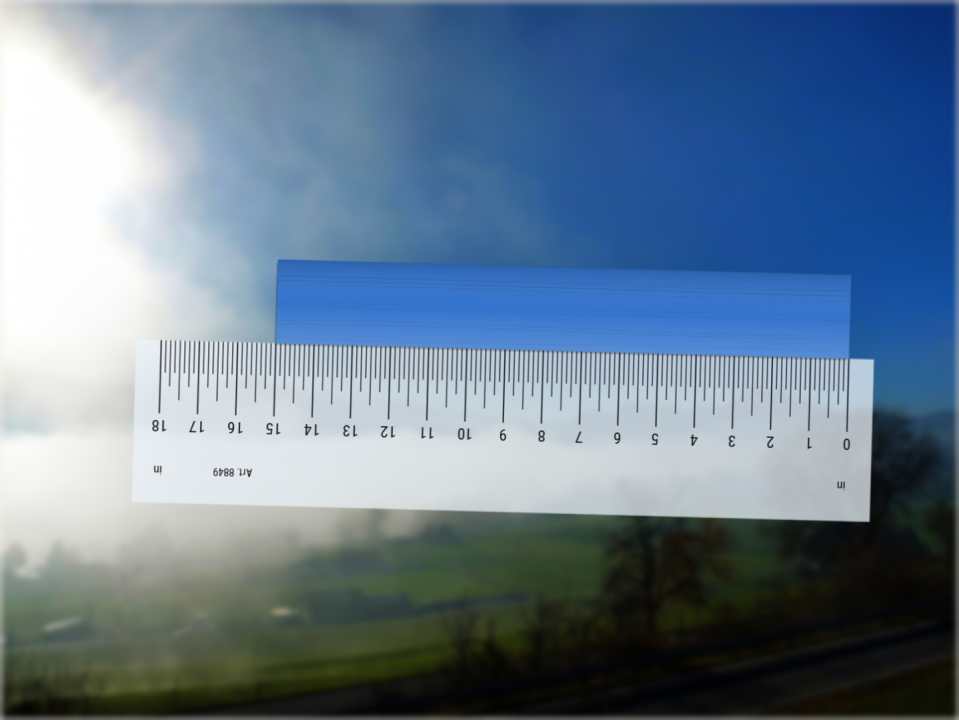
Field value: 15 in
